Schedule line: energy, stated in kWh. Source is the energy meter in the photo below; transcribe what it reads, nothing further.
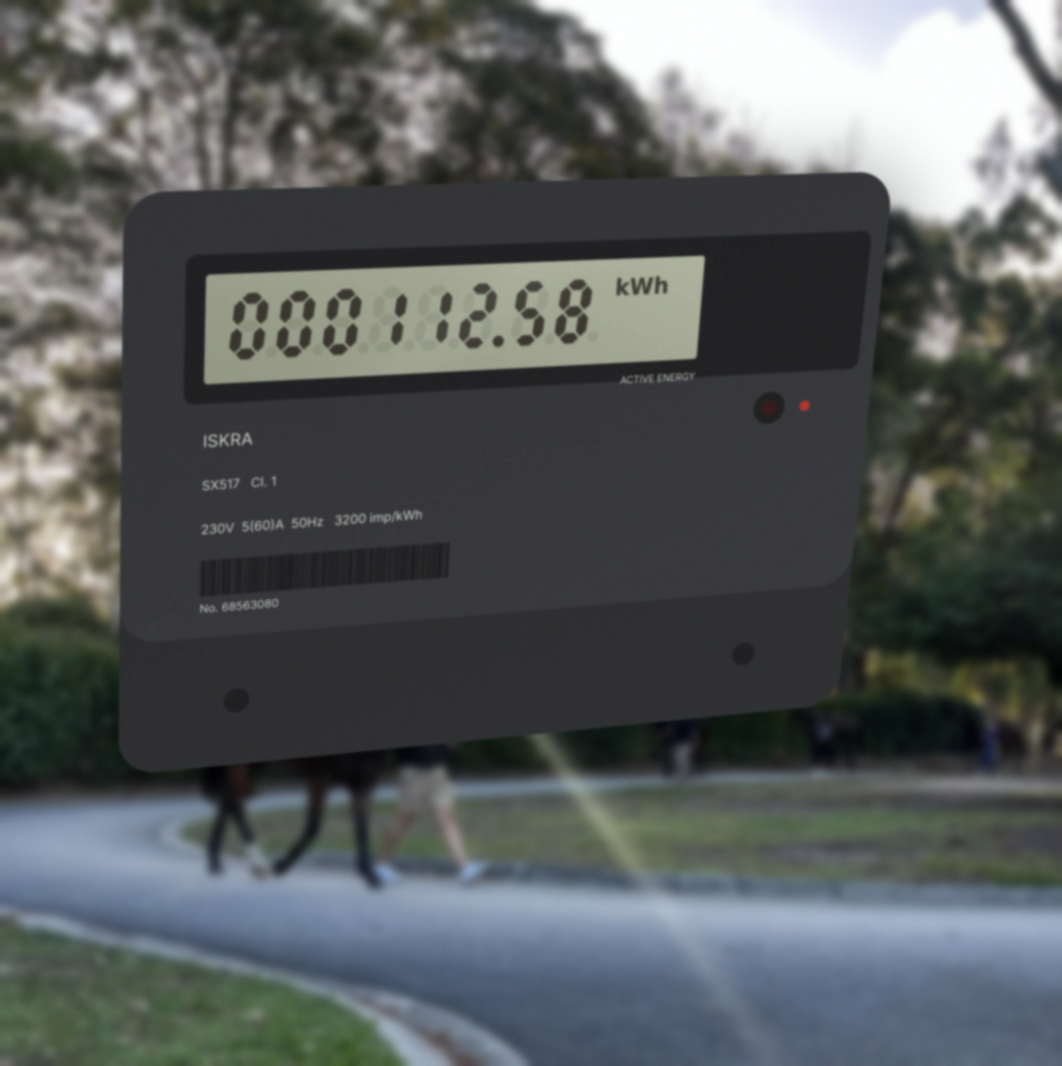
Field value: 112.58 kWh
